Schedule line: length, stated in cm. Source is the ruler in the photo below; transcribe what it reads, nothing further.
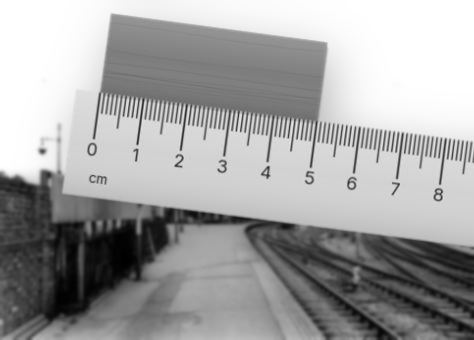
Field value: 5 cm
